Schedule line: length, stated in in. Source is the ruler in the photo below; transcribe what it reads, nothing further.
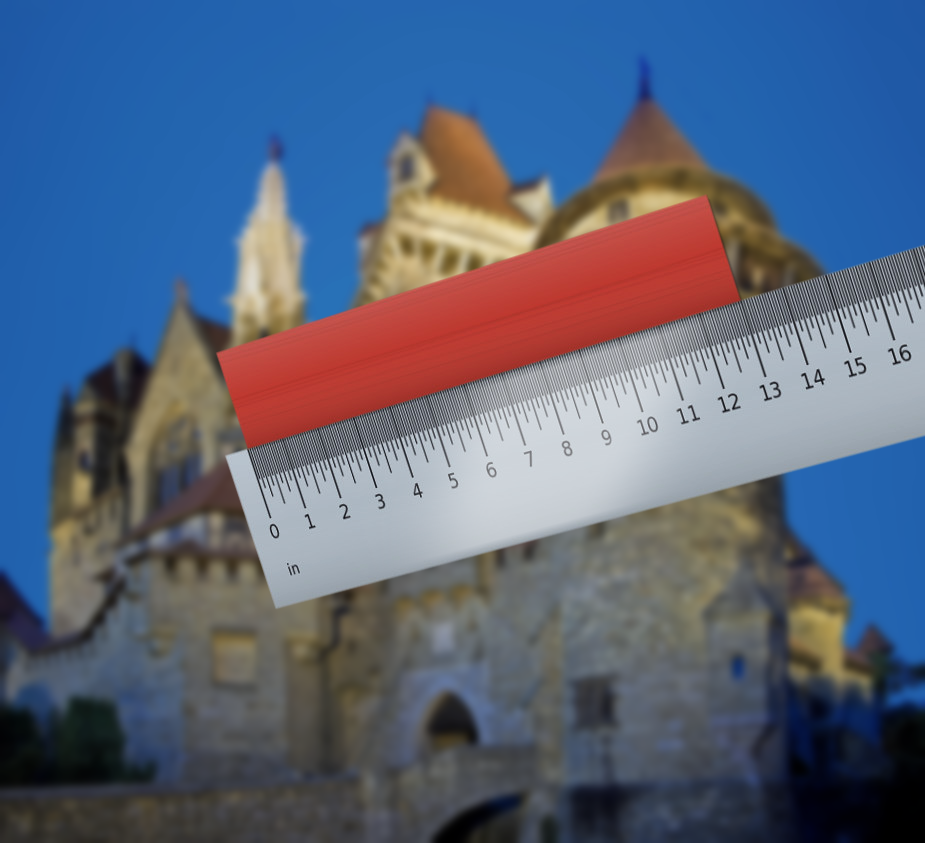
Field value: 13 in
